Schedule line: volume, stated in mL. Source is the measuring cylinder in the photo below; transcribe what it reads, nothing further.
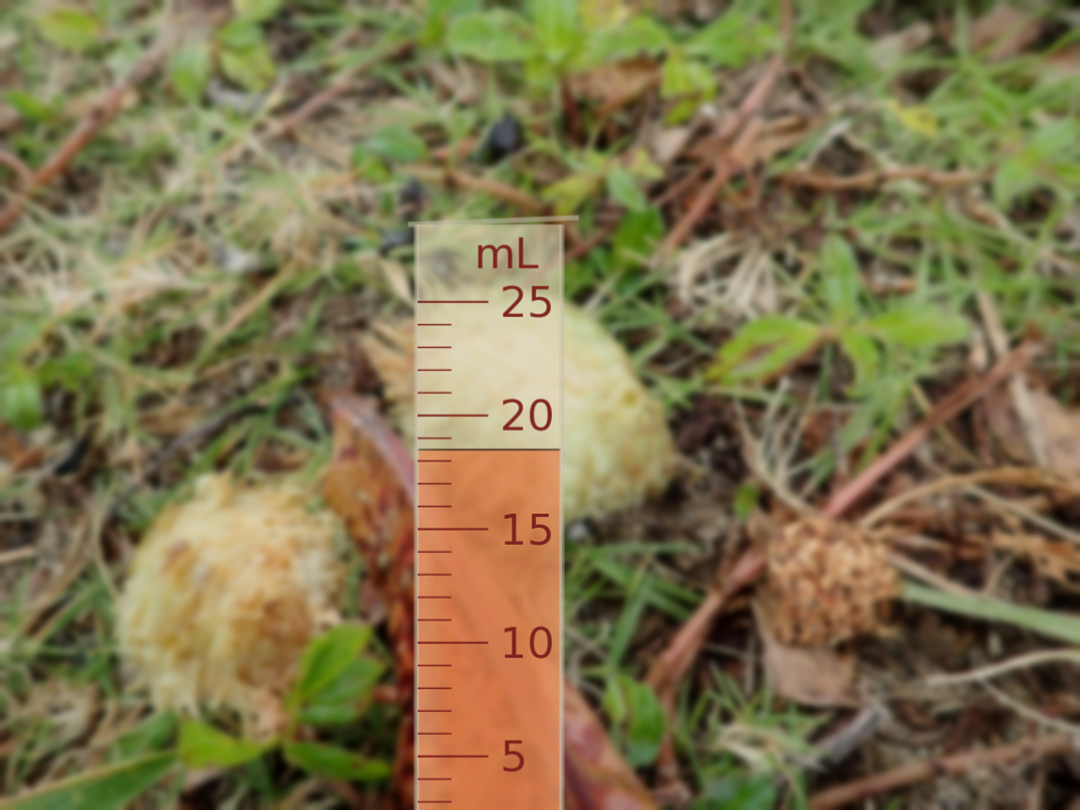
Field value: 18.5 mL
